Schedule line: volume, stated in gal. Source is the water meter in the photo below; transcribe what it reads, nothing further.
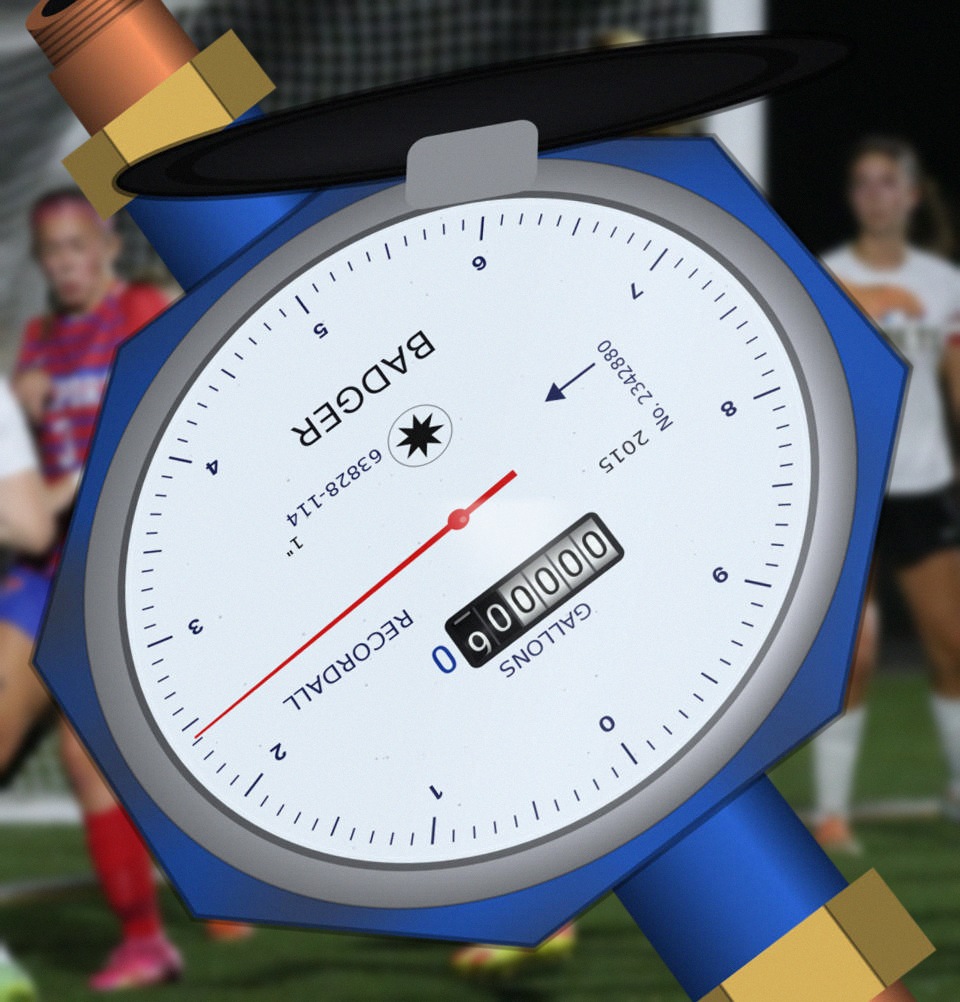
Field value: 62.4 gal
